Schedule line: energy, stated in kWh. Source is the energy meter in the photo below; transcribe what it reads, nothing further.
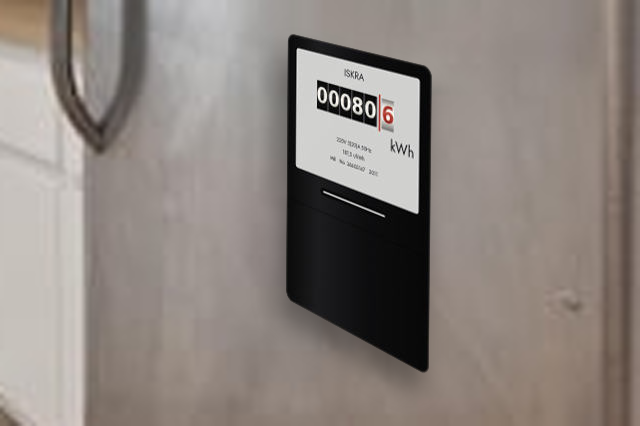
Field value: 80.6 kWh
